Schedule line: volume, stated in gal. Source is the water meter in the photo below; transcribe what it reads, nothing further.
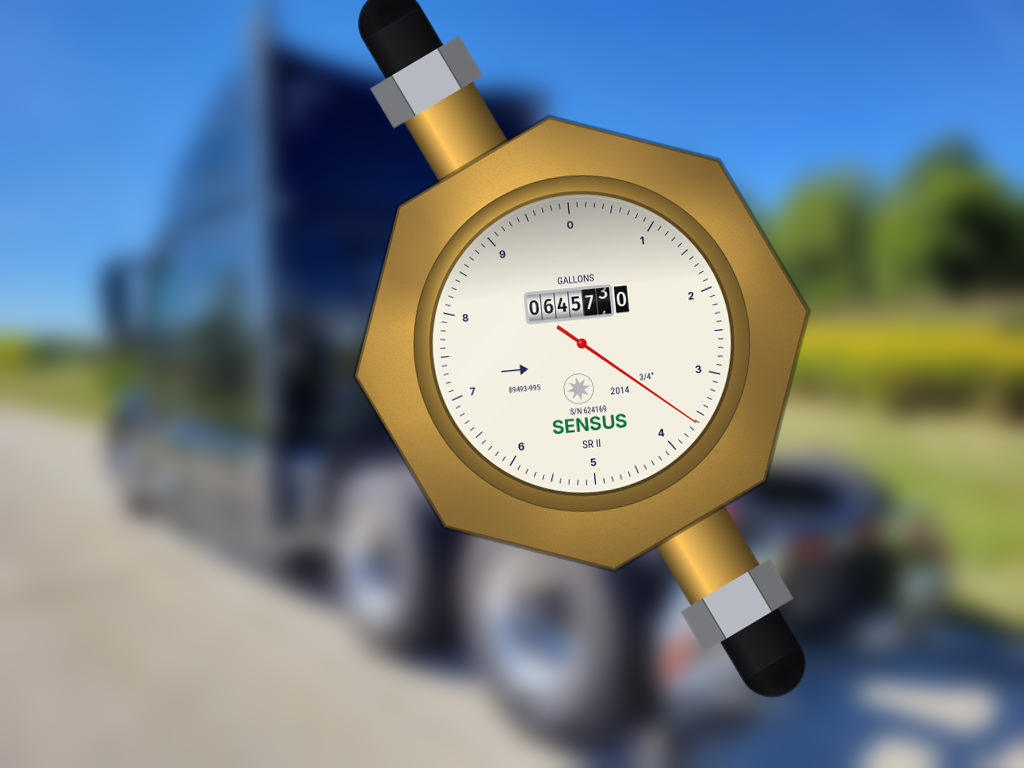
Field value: 645733.6 gal
